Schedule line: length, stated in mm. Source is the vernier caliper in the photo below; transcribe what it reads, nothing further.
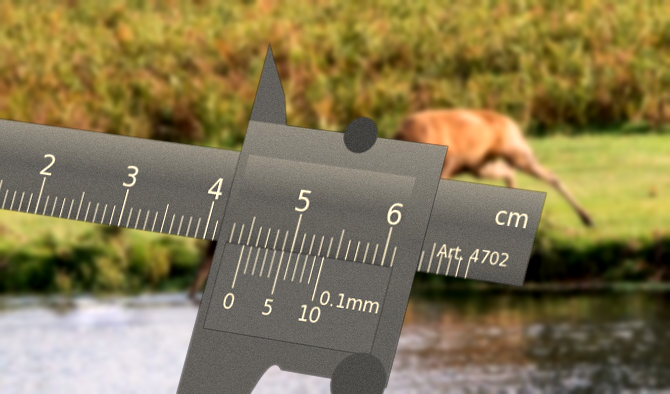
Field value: 44.6 mm
